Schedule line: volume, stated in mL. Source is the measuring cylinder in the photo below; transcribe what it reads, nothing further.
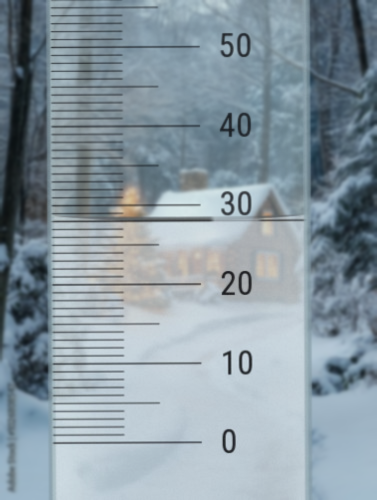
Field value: 28 mL
